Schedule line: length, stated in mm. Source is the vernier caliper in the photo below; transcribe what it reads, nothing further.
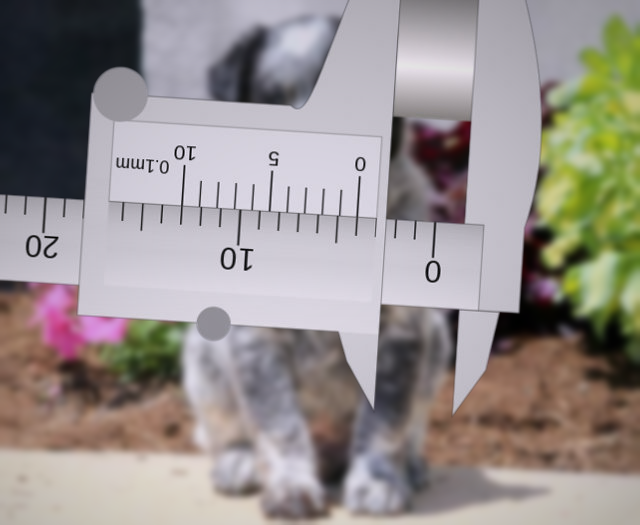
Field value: 4.0 mm
